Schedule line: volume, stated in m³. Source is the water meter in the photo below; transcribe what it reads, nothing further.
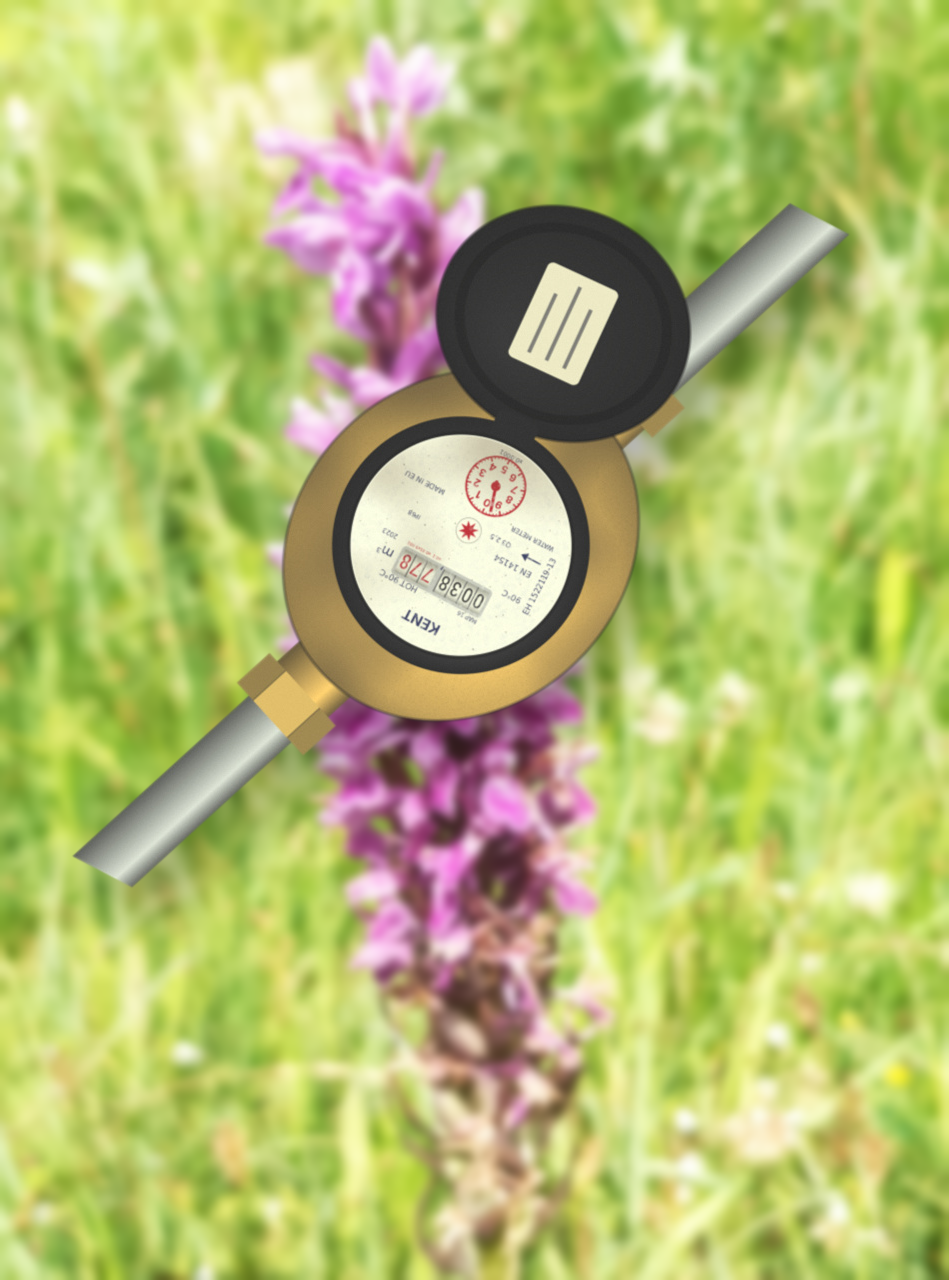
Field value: 38.7779 m³
